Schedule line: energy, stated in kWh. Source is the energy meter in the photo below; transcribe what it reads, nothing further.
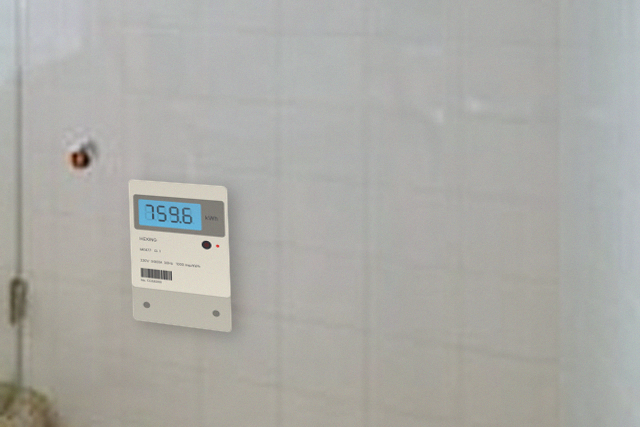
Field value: 759.6 kWh
